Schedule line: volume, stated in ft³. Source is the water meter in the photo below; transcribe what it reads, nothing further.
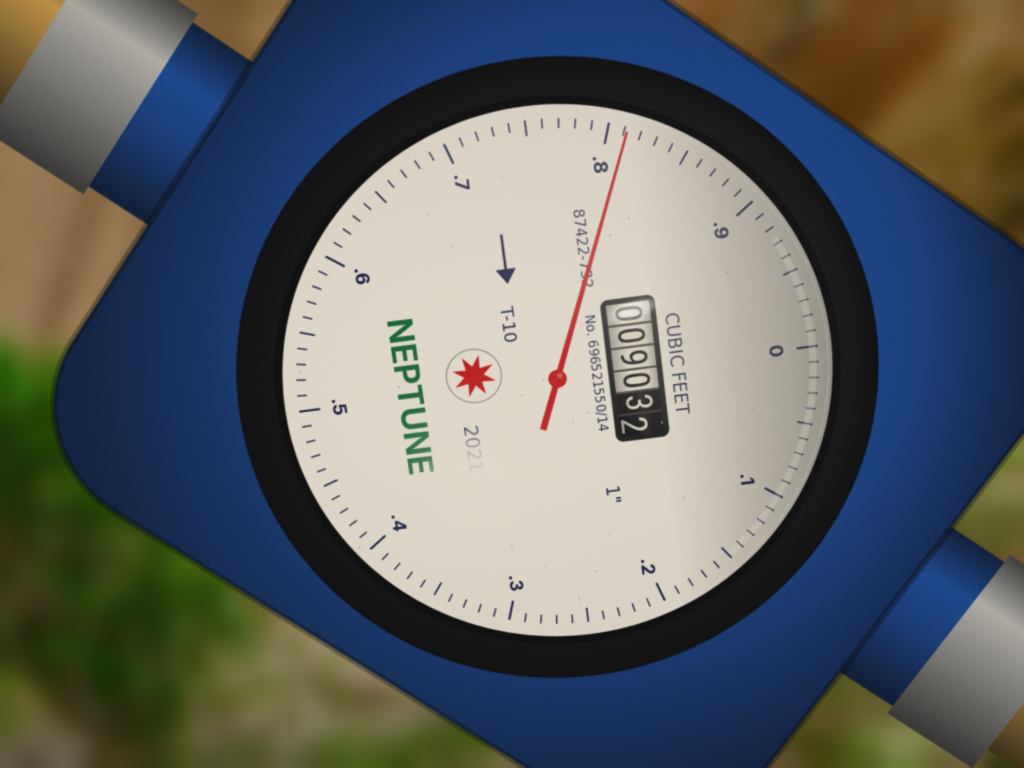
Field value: 9031.81 ft³
